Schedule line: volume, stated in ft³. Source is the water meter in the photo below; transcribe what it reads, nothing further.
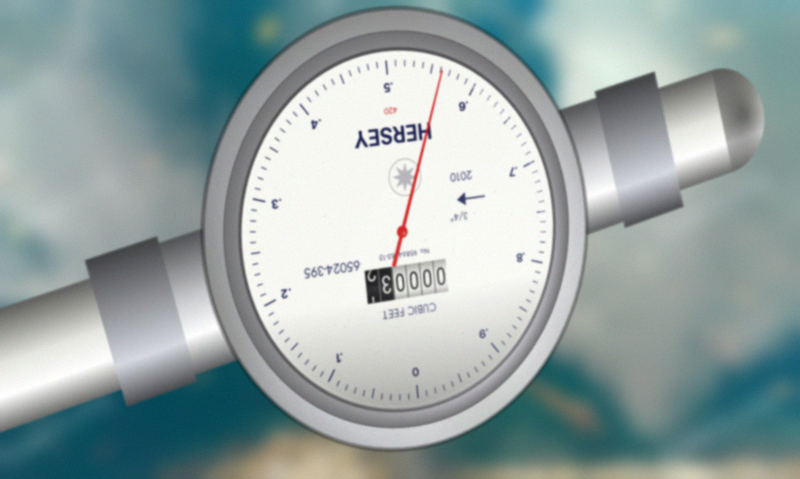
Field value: 31.56 ft³
